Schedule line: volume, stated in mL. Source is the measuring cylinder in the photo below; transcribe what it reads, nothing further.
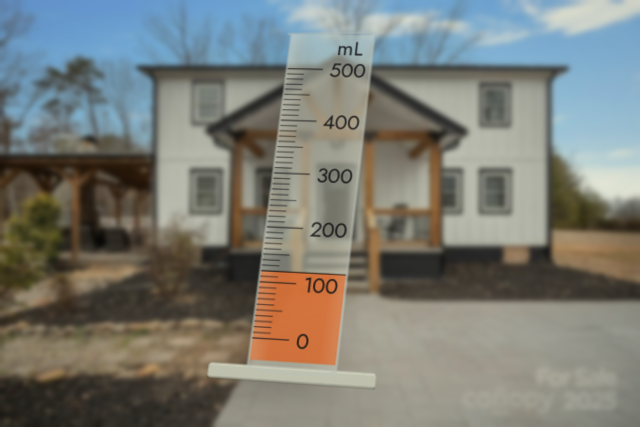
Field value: 120 mL
